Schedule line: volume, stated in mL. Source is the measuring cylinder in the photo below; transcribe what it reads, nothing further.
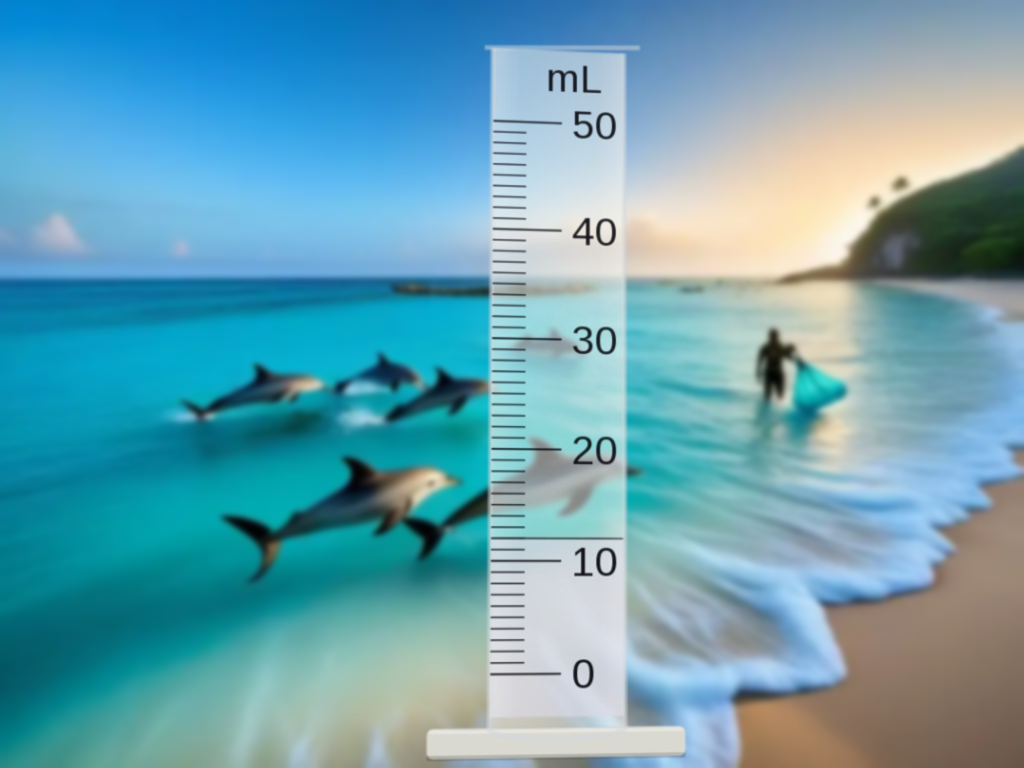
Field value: 12 mL
